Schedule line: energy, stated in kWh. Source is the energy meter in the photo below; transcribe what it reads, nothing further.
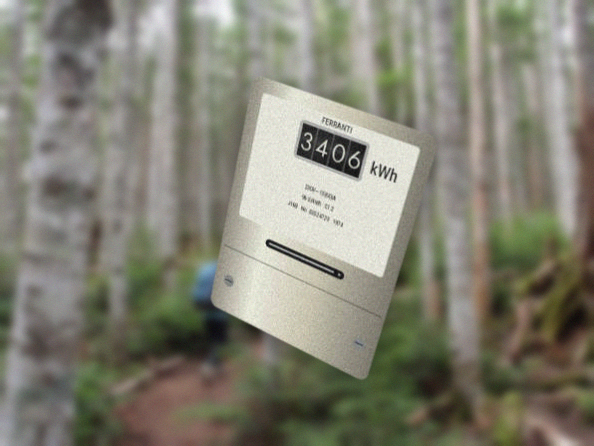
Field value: 3406 kWh
